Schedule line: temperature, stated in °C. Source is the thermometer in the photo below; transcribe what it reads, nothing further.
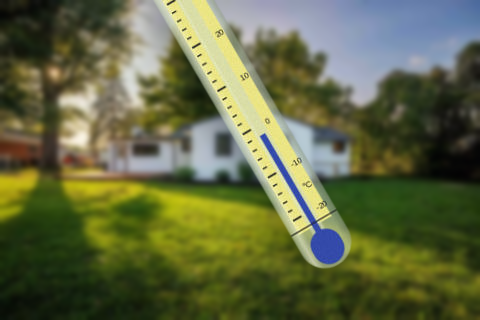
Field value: -2 °C
